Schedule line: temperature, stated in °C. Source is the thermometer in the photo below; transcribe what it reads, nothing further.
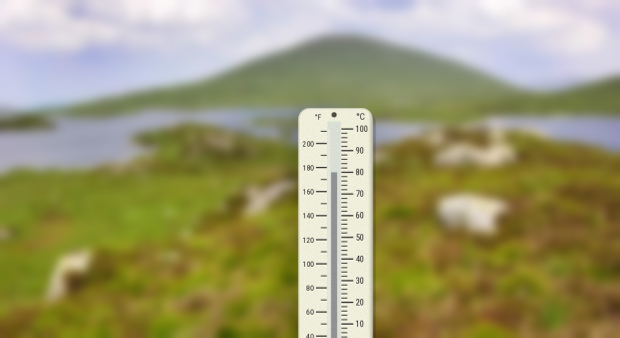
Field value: 80 °C
